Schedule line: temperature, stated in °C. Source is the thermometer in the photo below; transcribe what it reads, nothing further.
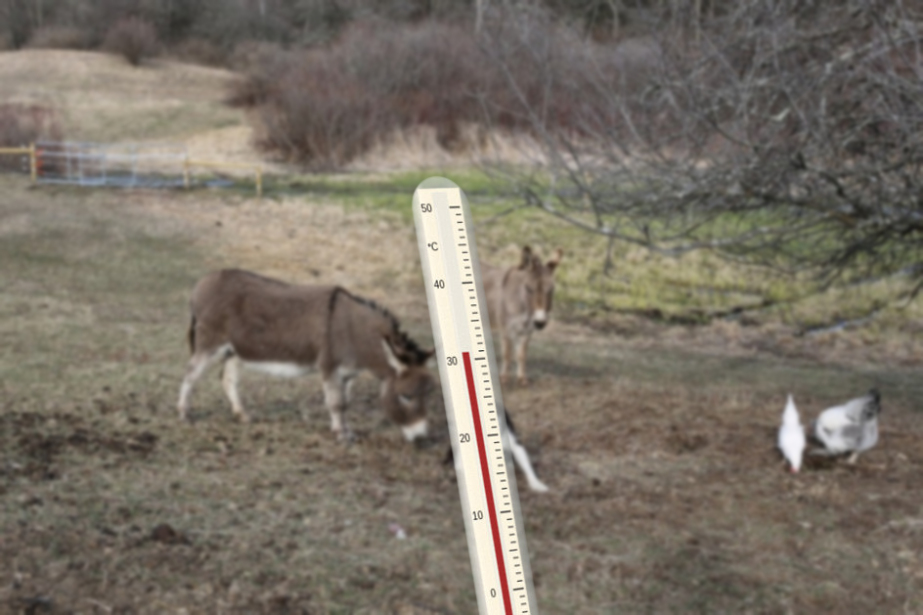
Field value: 31 °C
